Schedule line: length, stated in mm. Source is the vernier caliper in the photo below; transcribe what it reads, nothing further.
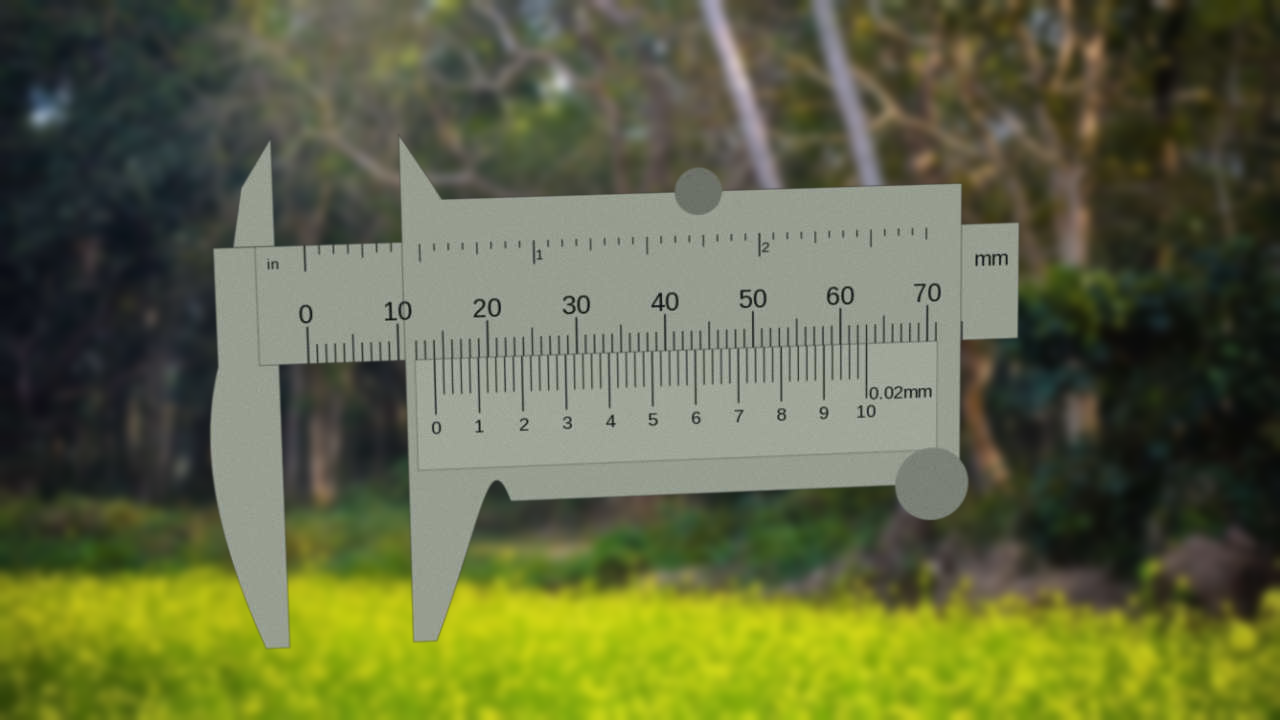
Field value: 14.0 mm
